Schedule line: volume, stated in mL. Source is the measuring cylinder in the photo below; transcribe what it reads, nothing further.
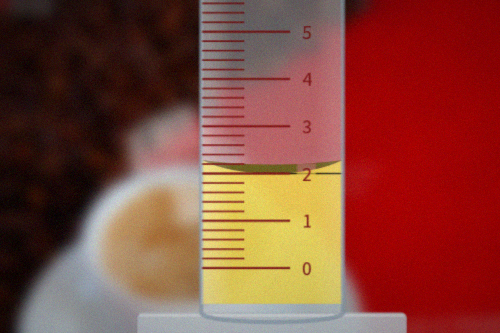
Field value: 2 mL
